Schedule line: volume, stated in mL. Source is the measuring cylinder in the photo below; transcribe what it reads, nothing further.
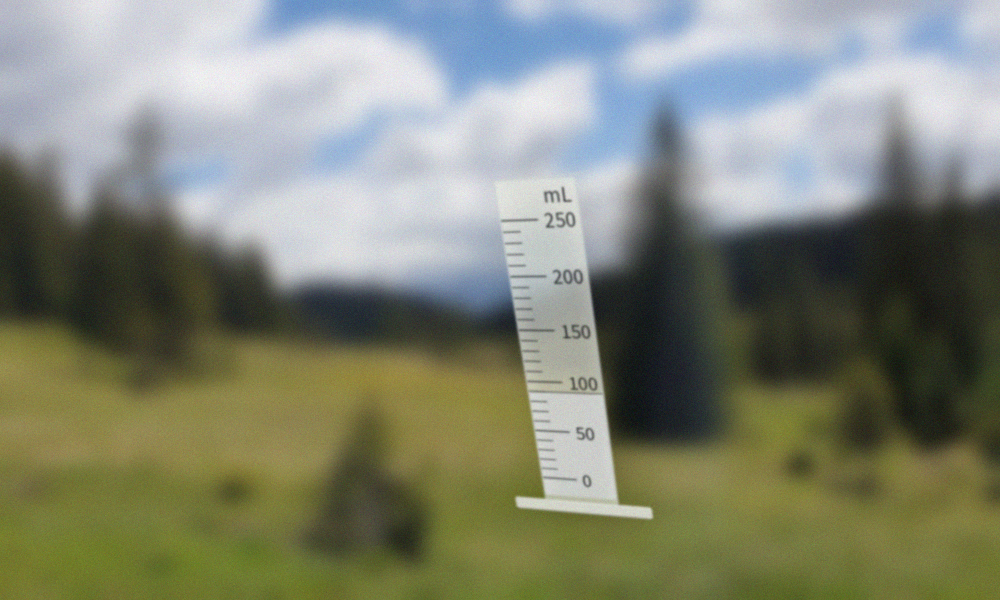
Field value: 90 mL
